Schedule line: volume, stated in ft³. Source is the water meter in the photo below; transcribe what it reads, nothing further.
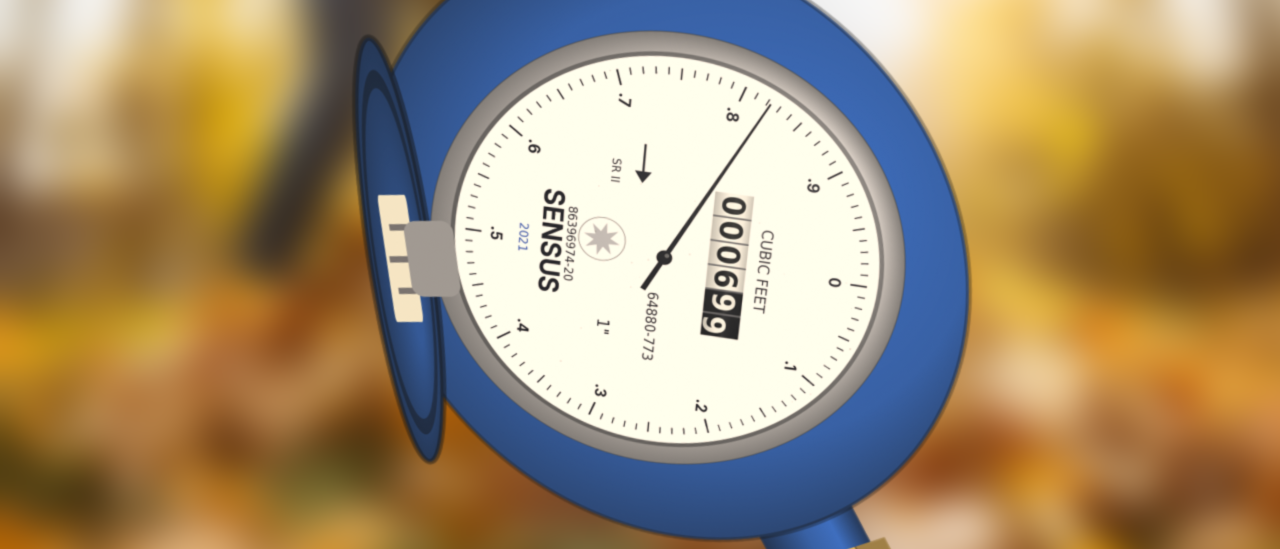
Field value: 698.82 ft³
